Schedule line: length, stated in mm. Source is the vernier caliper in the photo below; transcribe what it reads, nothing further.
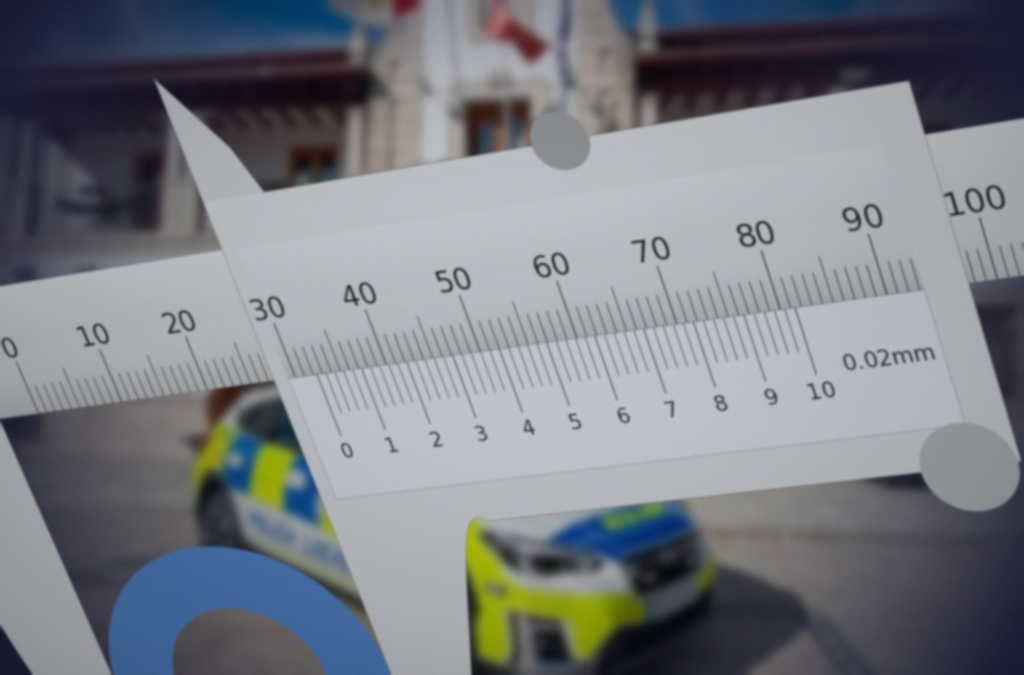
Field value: 32.4 mm
